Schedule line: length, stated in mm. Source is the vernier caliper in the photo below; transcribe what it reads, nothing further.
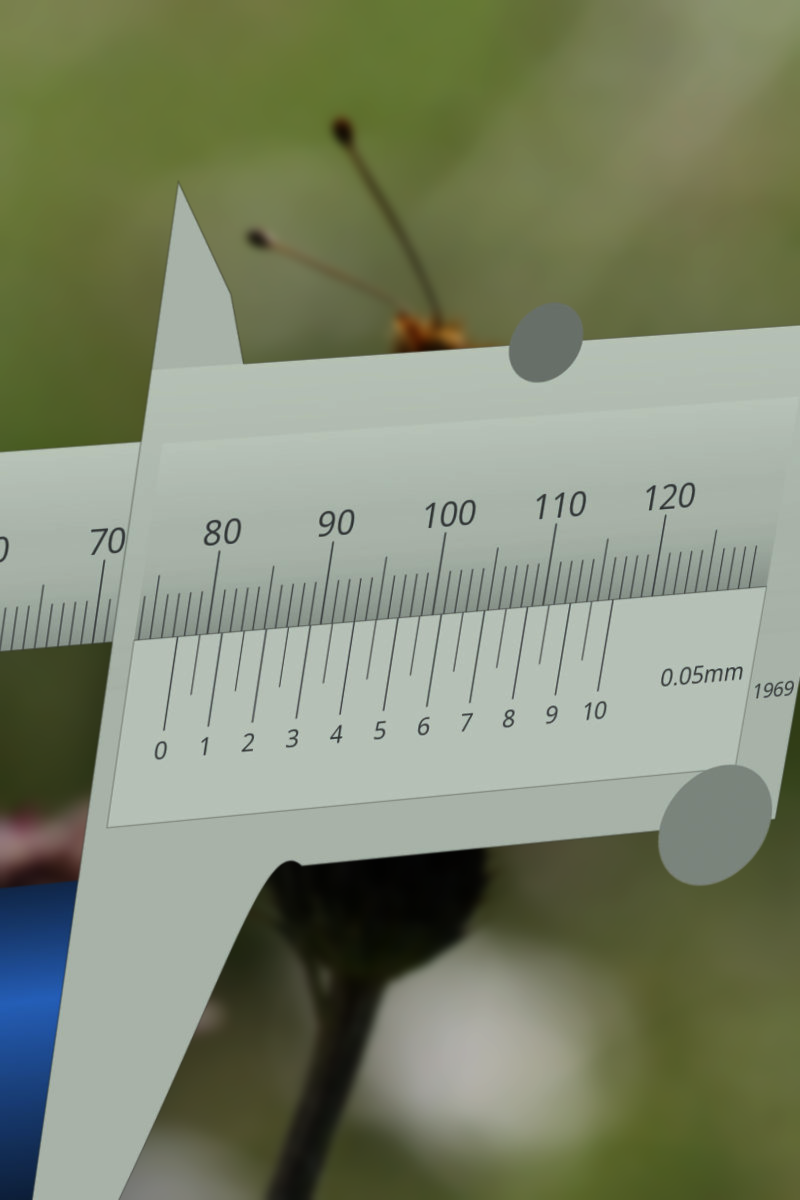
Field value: 77.4 mm
